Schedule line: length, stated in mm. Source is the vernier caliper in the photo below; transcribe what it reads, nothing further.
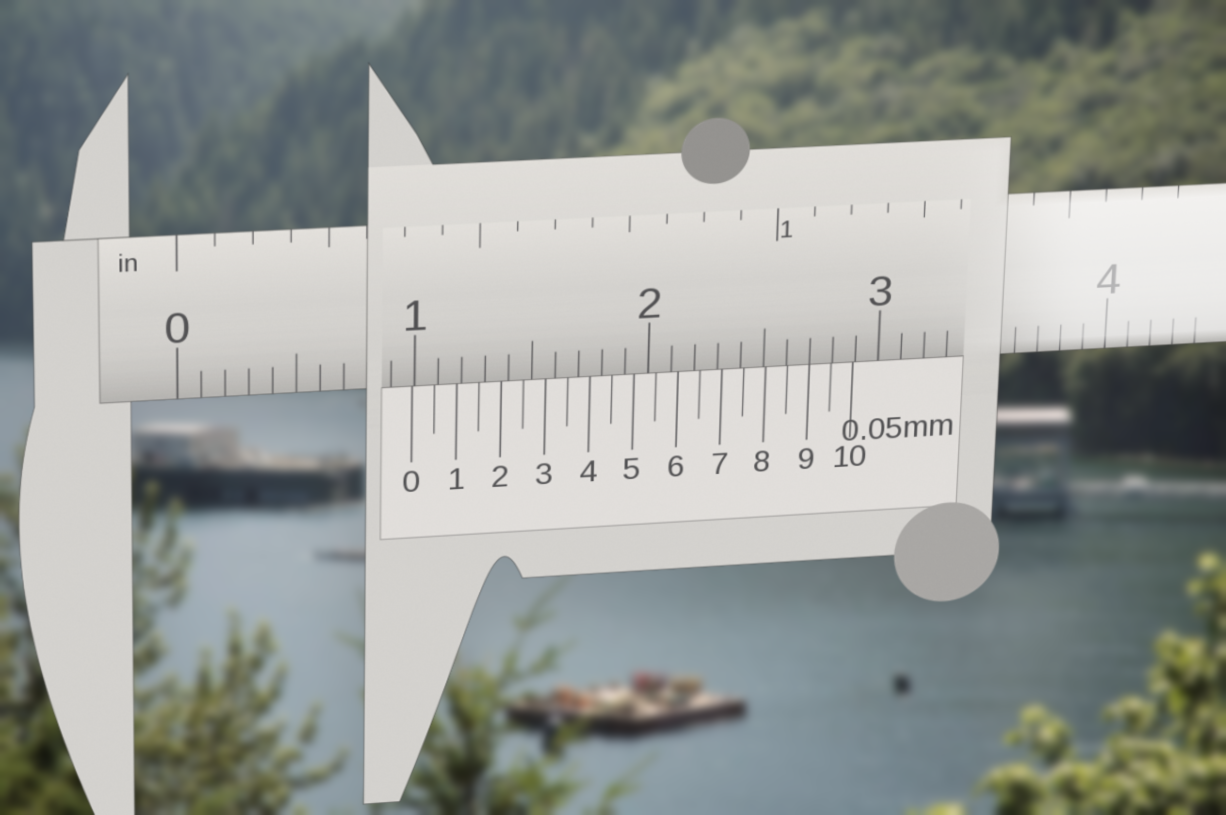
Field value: 9.9 mm
